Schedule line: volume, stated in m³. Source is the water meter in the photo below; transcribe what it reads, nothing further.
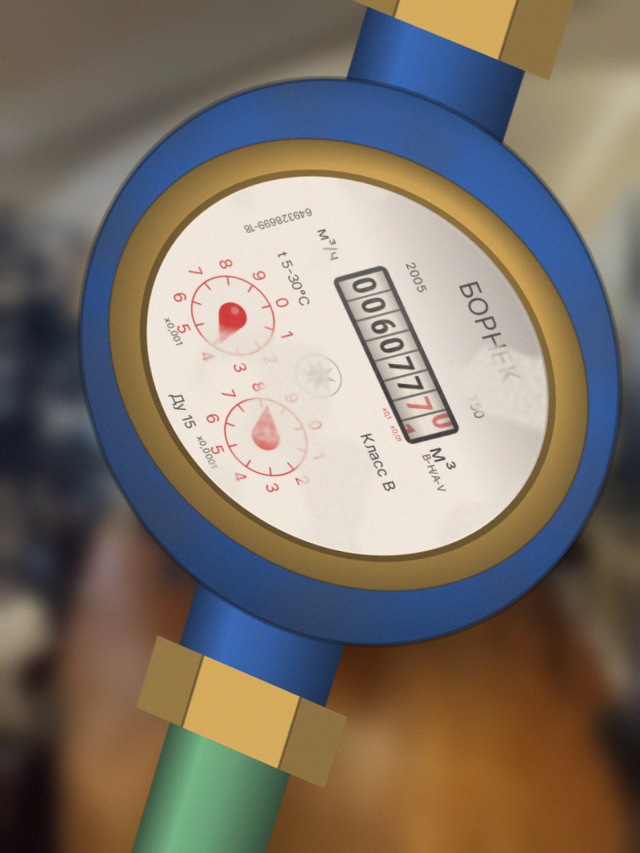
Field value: 6077.7038 m³
